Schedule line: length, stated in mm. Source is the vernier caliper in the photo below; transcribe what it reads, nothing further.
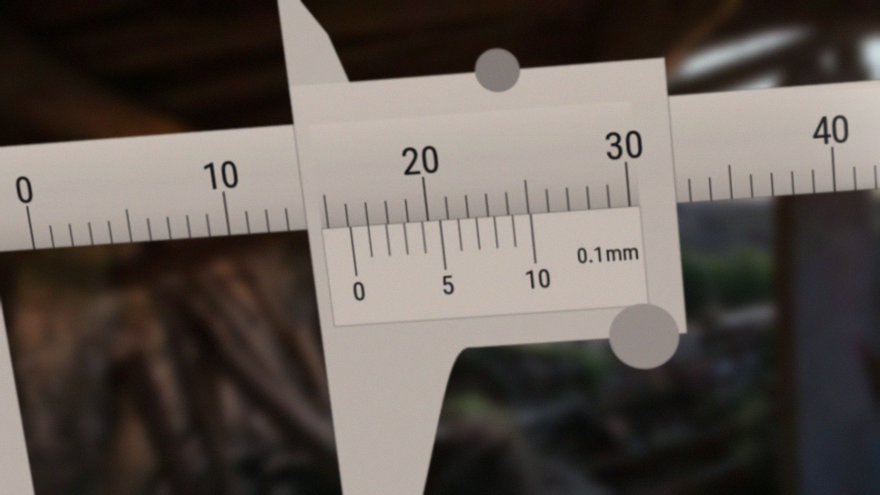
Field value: 16.1 mm
